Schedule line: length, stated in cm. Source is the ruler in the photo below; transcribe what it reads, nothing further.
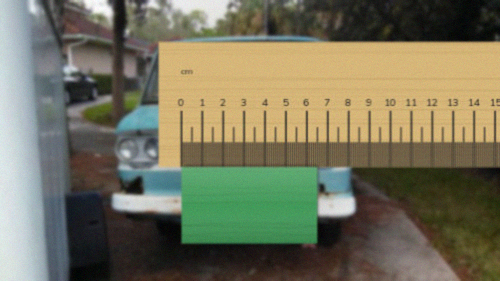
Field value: 6.5 cm
